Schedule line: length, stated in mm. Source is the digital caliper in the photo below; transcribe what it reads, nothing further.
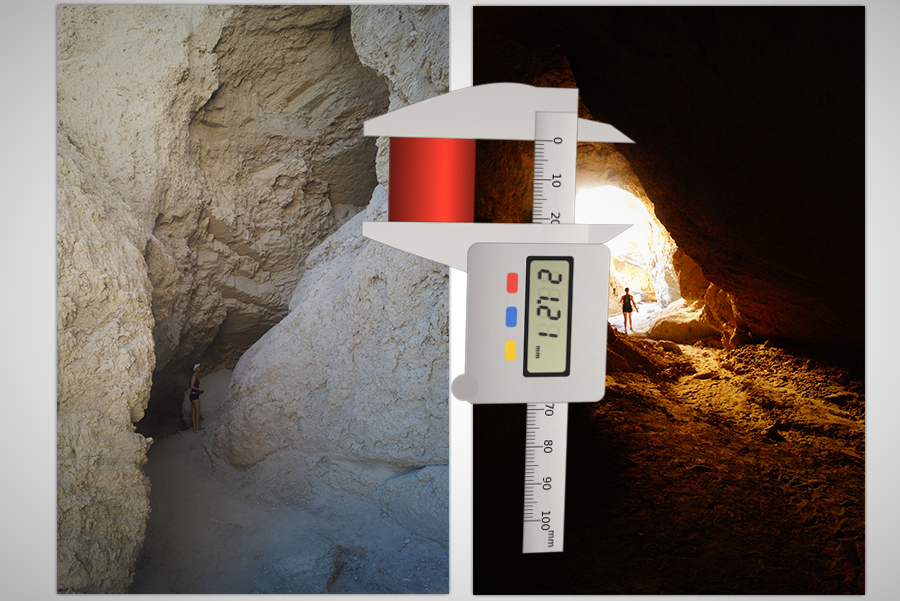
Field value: 21.21 mm
